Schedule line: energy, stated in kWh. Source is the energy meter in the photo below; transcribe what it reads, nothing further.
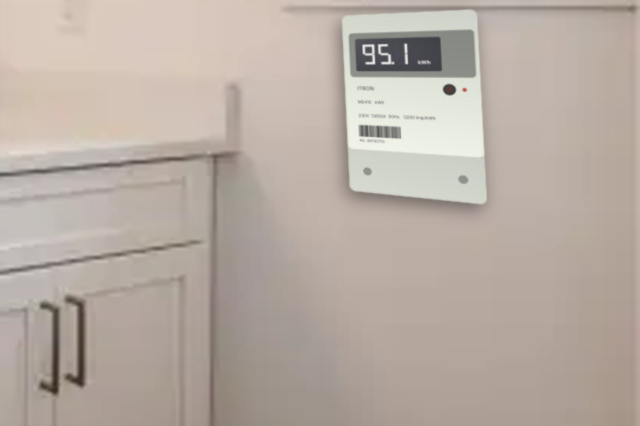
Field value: 95.1 kWh
